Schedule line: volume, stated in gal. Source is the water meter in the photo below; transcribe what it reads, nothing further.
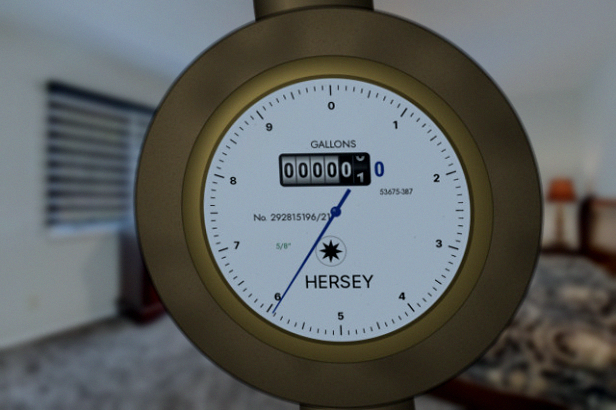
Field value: 5.9 gal
